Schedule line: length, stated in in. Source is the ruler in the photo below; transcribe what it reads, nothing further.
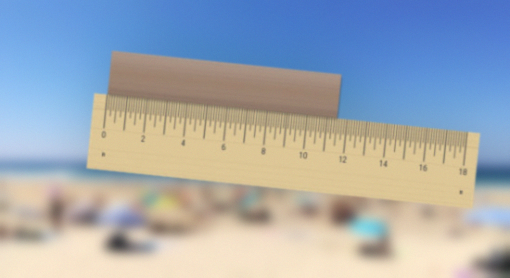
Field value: 11.5 in
